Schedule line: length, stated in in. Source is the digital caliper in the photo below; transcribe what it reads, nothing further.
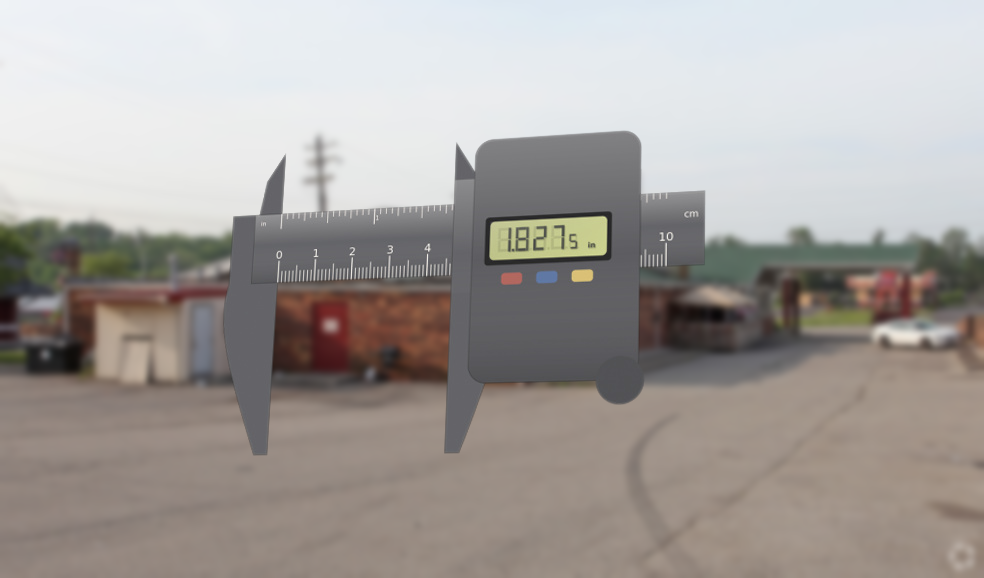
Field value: 1.8275 in
